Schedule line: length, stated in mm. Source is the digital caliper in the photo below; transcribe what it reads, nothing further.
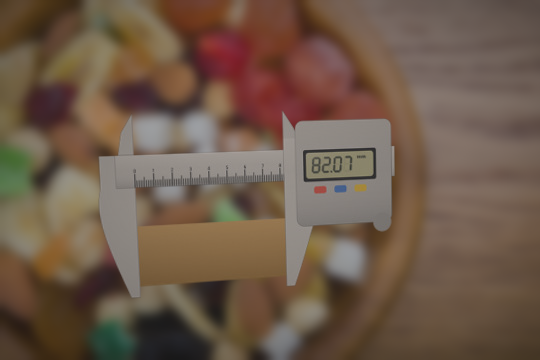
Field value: 82.07 mm
